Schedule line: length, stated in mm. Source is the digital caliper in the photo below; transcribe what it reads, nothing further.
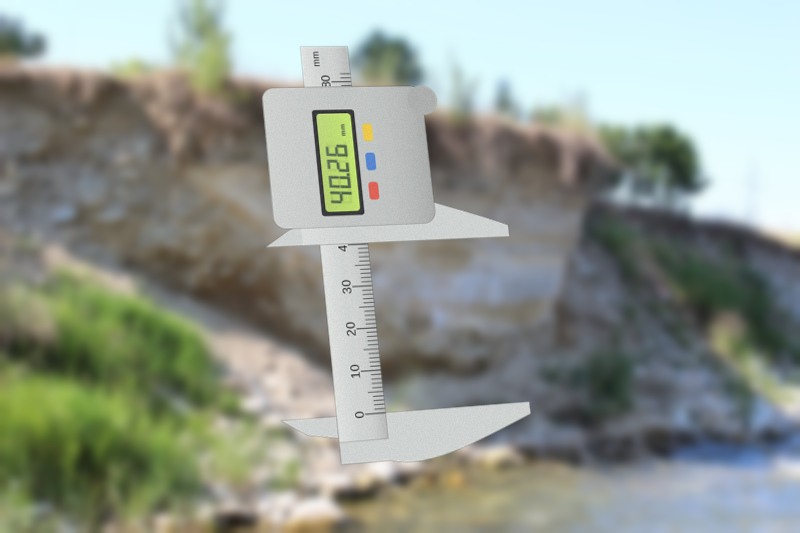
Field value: 40.26 mm
